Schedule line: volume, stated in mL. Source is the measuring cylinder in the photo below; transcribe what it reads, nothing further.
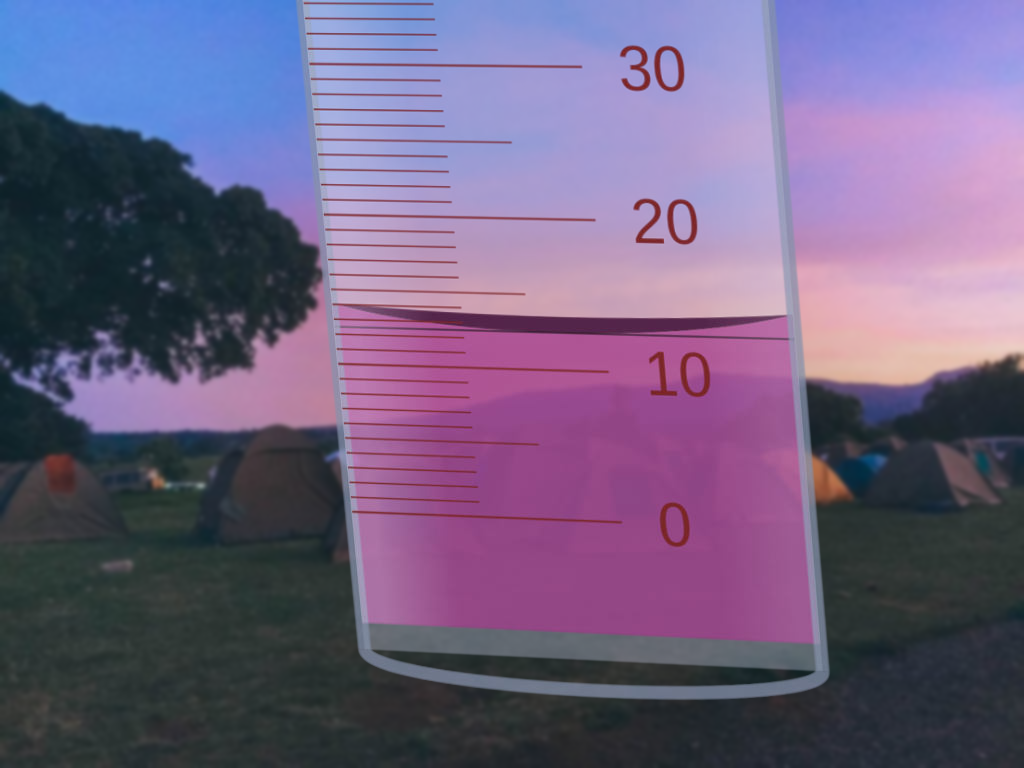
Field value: 12.5 mL
